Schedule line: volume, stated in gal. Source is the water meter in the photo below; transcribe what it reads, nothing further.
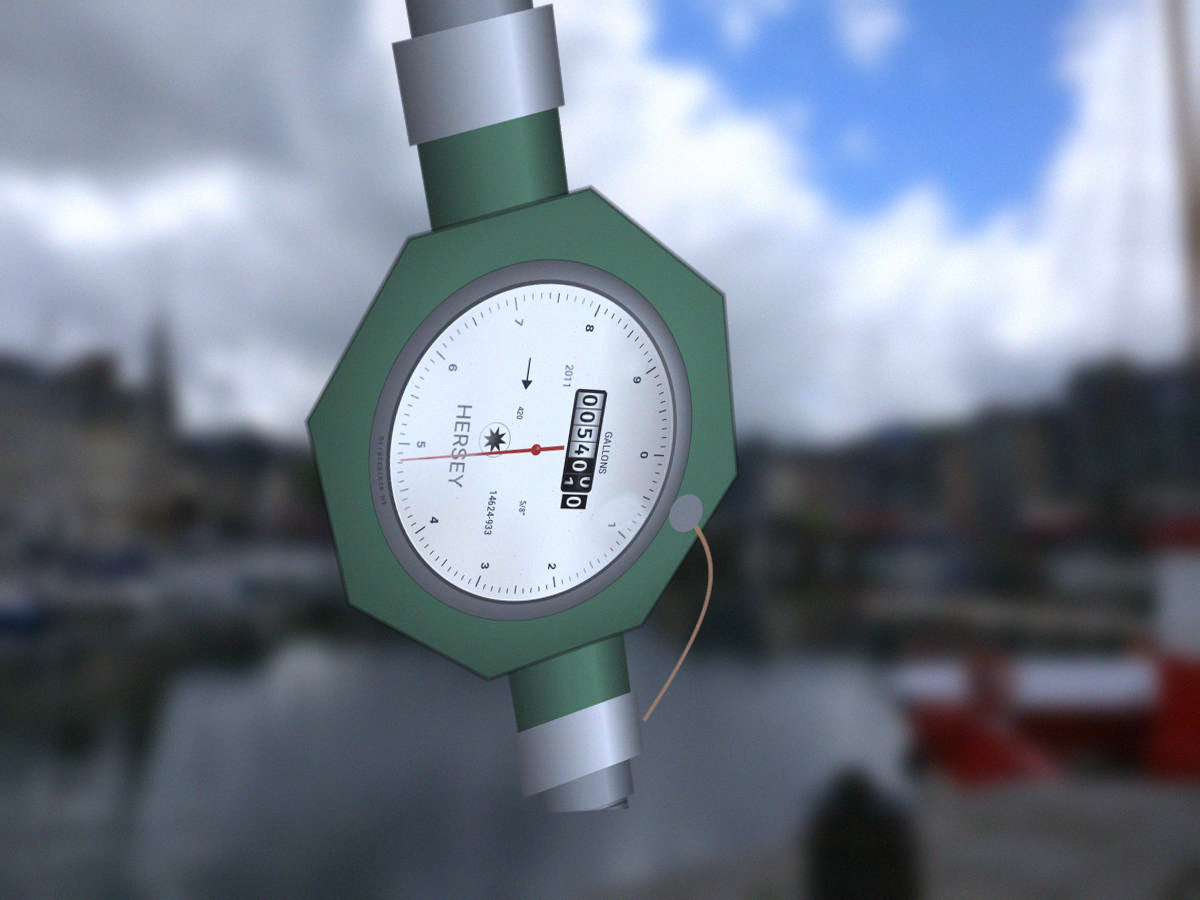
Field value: 54004.8 gal
